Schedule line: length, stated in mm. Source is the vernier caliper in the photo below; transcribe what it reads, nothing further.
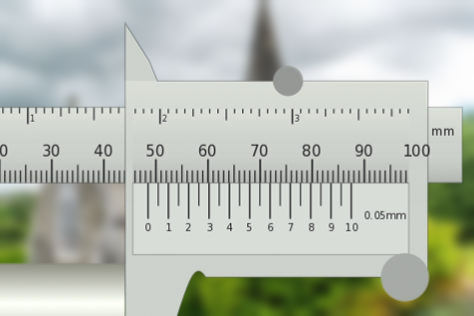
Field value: 48.5 mm
